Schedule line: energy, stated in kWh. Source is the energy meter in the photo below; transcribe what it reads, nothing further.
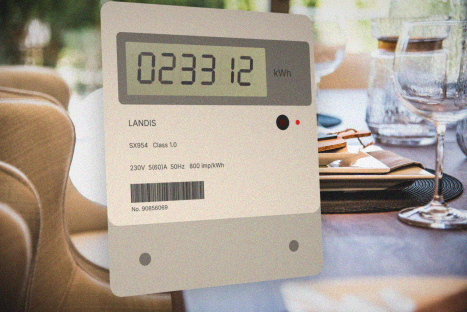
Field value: 23312 kWh
